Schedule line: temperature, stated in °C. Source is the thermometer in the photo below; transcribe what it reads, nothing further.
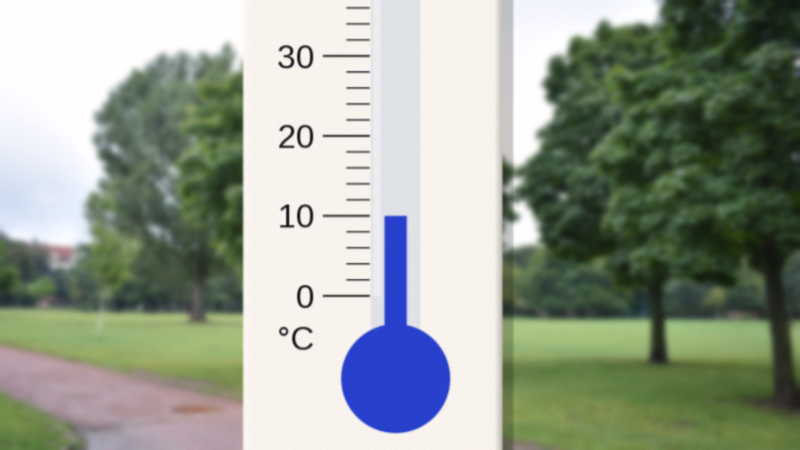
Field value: 10 °C
